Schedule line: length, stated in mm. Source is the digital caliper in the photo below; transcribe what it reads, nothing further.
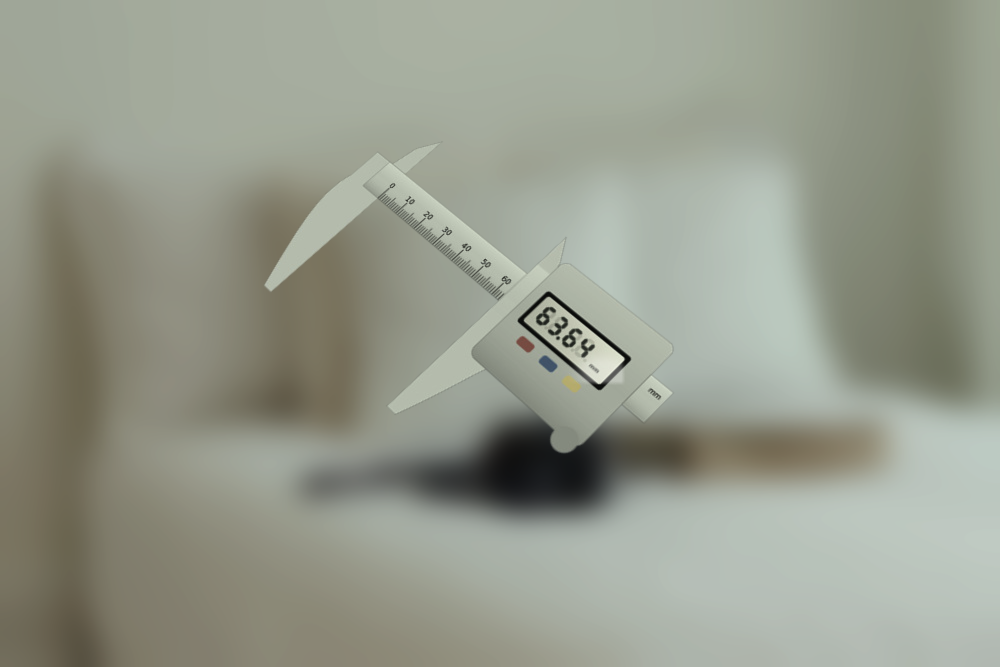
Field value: 63.64 mm
